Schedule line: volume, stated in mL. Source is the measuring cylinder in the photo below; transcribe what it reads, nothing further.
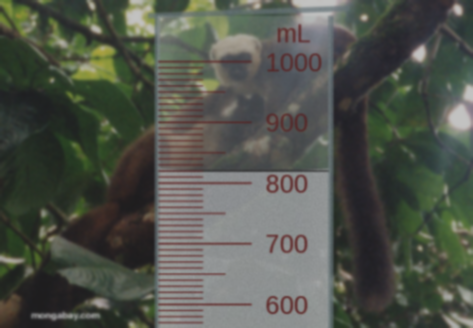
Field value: 820 mL
